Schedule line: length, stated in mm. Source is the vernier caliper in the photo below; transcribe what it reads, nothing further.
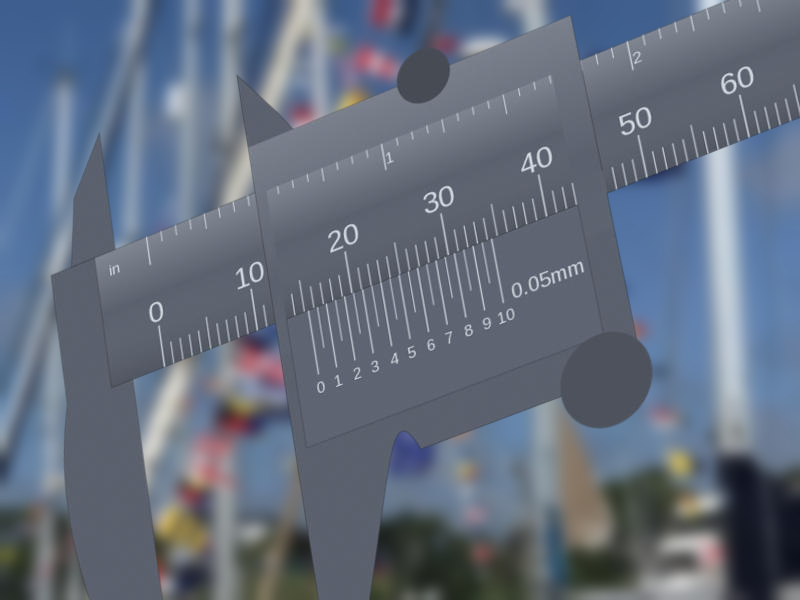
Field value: 15.4 mm
